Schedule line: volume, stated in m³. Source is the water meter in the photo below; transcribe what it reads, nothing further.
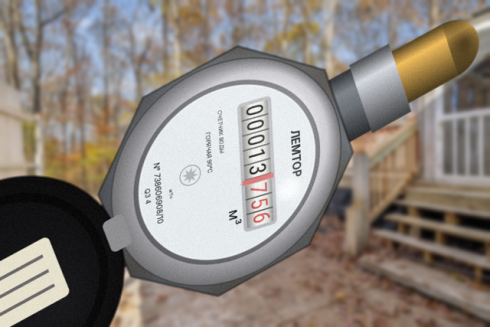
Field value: 13.756 m³
